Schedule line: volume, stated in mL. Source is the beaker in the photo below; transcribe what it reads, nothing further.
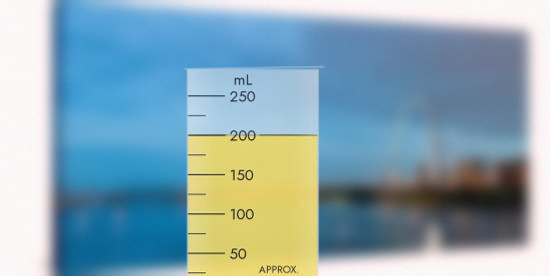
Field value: 200 mL
